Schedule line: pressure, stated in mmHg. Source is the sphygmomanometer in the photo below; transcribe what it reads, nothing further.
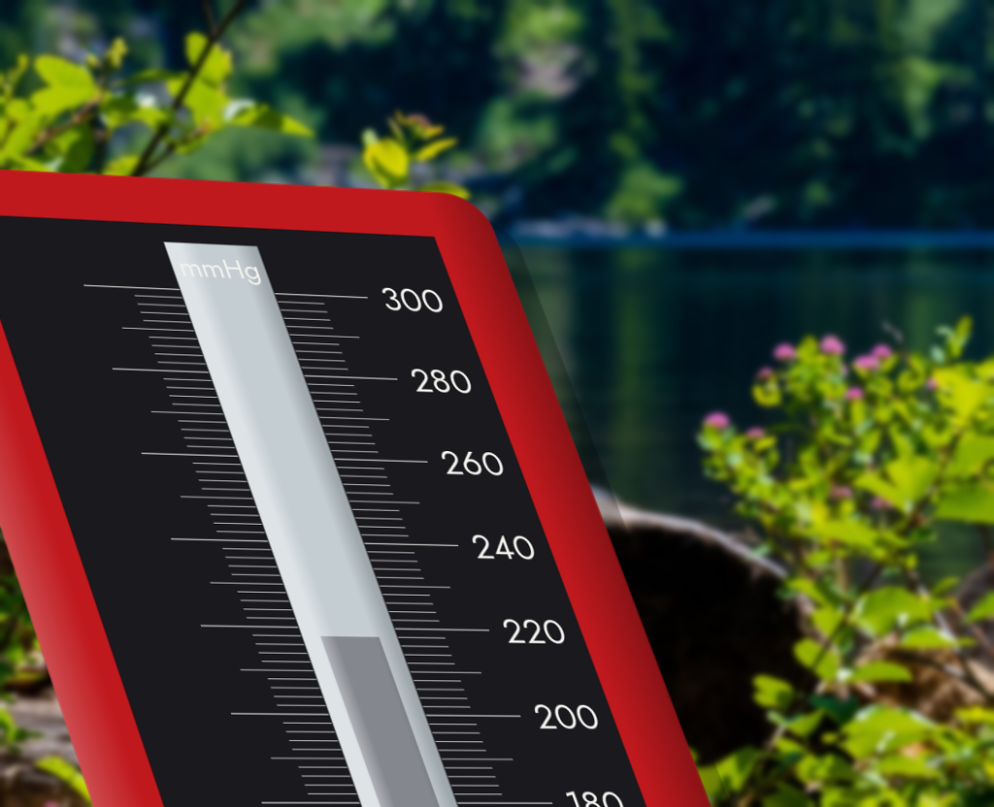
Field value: 218 mmHg
